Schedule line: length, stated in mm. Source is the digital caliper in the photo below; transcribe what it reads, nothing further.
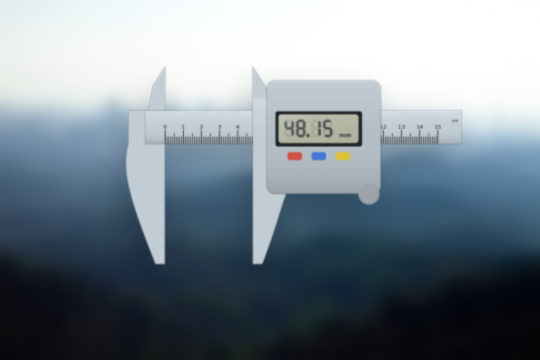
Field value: 48.15 mm
